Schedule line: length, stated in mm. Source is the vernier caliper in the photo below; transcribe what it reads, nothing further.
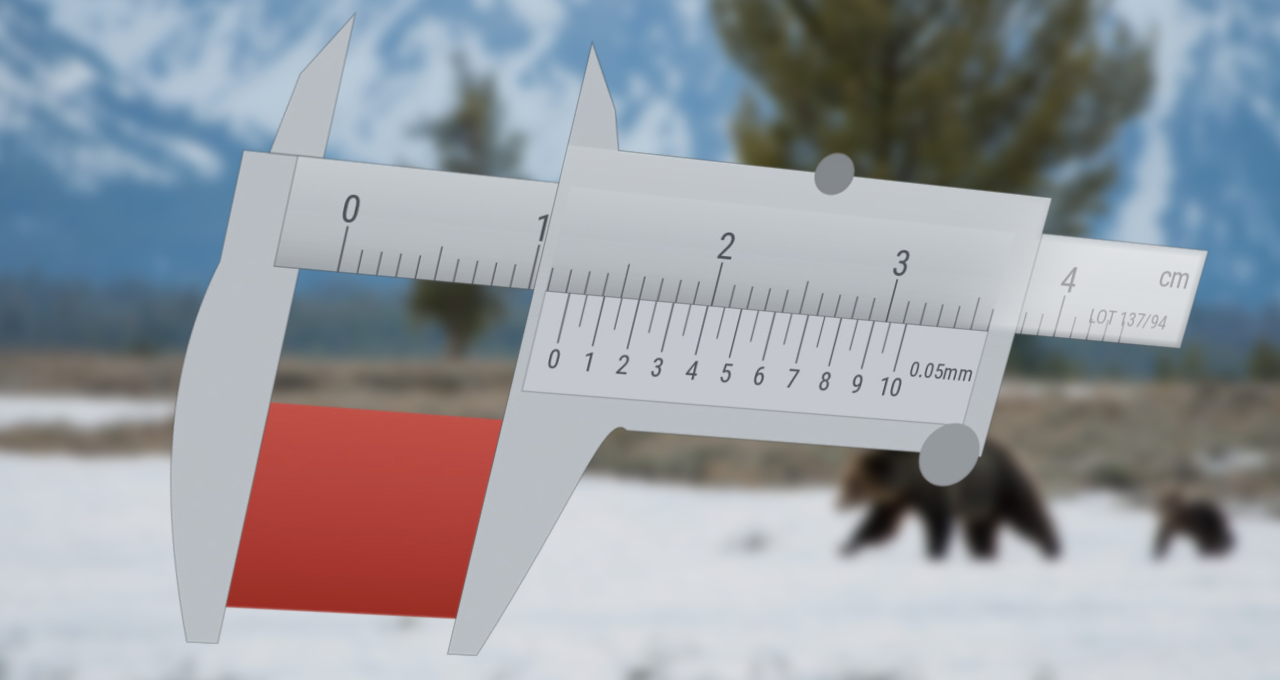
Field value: 12.2 mm
